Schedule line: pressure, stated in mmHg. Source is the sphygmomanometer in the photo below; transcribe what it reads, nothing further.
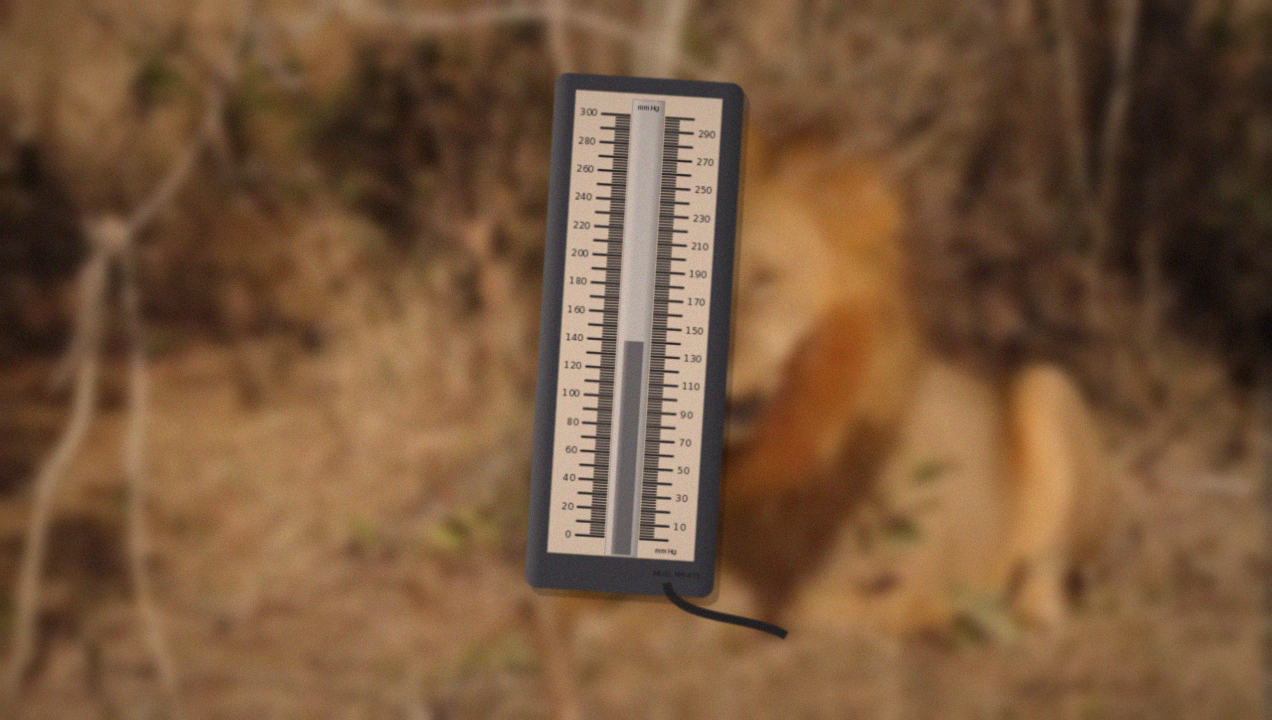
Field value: 140 mmHg
